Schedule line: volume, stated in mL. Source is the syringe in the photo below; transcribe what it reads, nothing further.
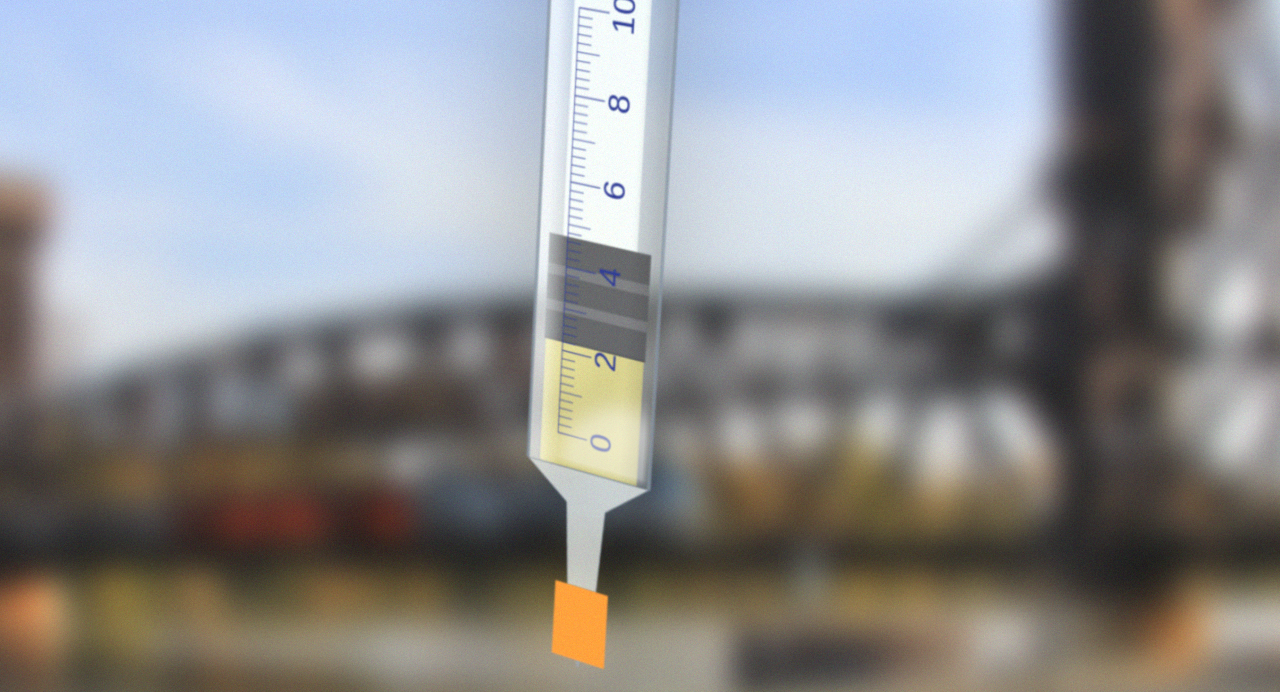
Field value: 2.2 mL
